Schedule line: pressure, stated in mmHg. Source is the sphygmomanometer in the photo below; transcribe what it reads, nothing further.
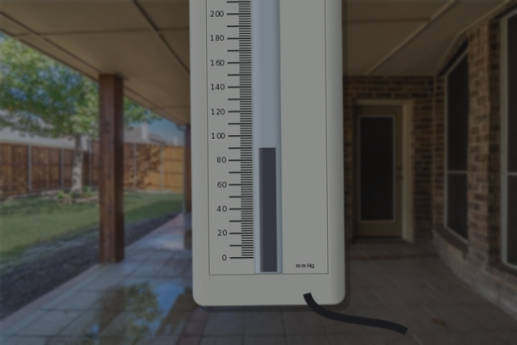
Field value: 90 mmHg
